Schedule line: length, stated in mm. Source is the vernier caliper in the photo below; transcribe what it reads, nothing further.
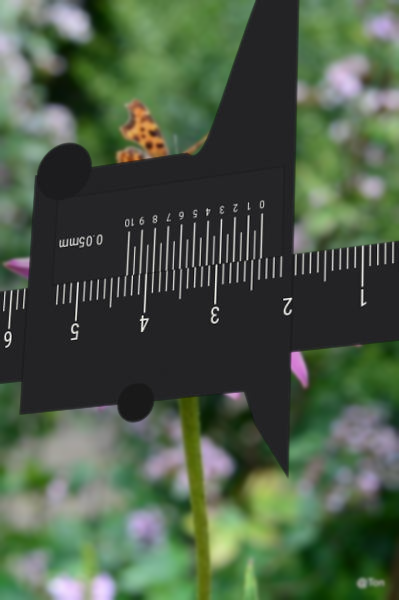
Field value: 23.8 mm
